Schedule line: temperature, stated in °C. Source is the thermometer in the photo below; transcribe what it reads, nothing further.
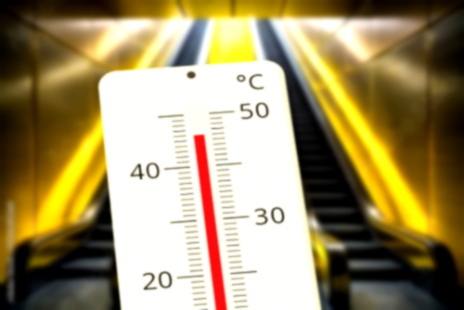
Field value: 46 °C
